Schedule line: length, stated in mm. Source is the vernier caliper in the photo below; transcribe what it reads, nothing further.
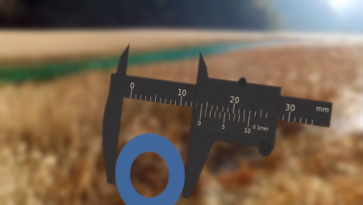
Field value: 14.0 mm
